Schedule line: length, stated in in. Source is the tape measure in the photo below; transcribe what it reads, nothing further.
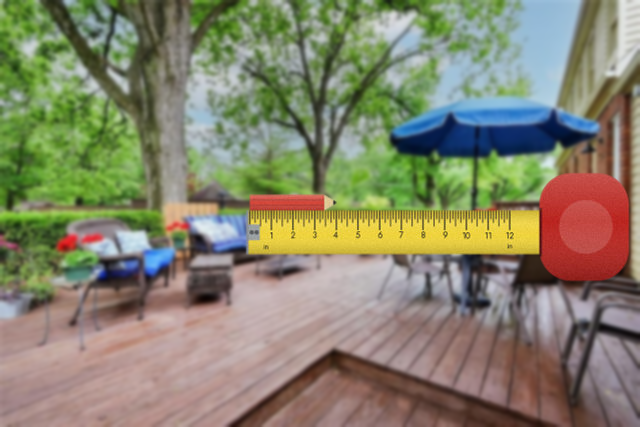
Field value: 4 in
